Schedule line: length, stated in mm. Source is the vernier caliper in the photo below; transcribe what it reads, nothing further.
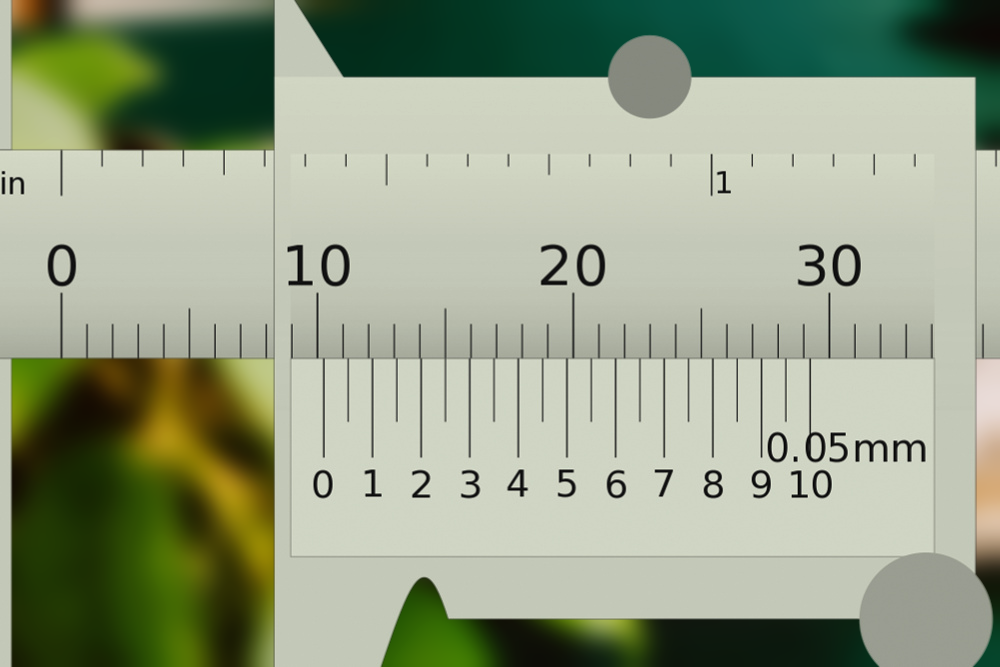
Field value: 10.25 mm
